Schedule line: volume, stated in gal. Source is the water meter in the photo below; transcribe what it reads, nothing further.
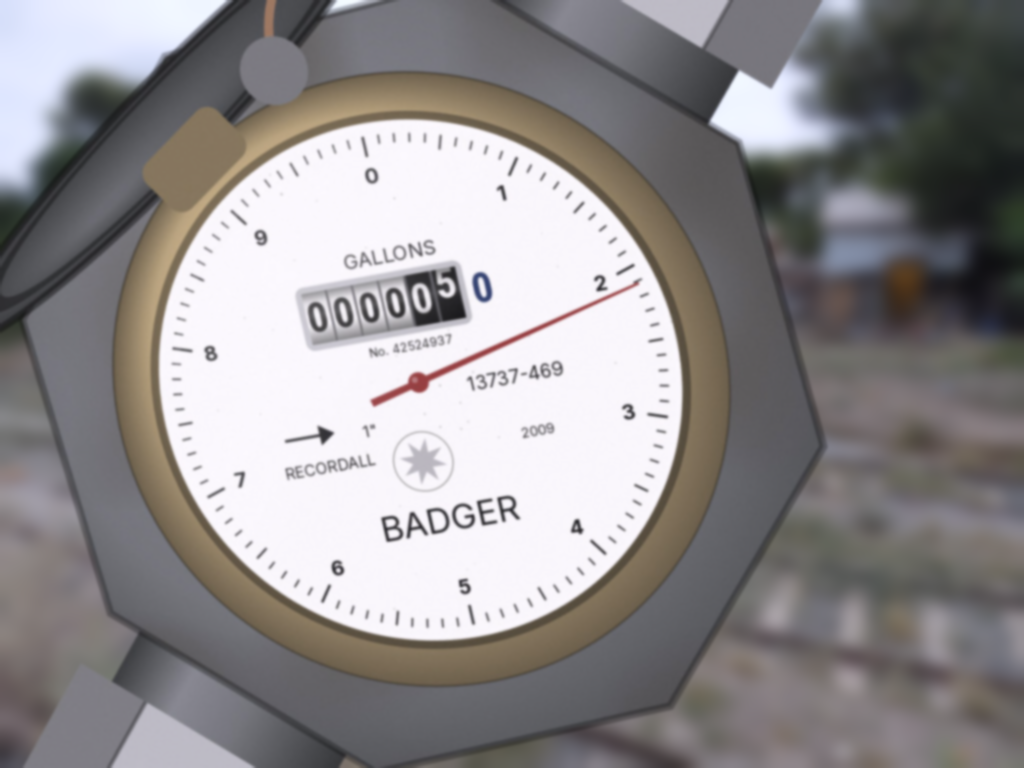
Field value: 52.1 gal
